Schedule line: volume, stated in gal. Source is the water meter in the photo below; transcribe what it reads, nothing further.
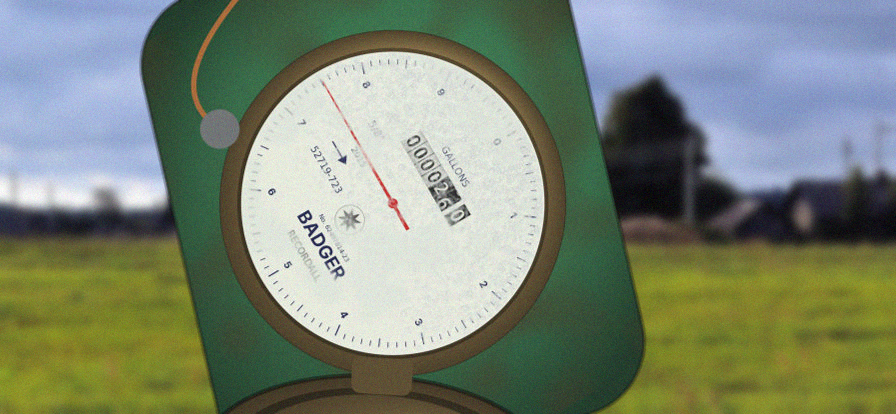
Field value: 257.5 gal
